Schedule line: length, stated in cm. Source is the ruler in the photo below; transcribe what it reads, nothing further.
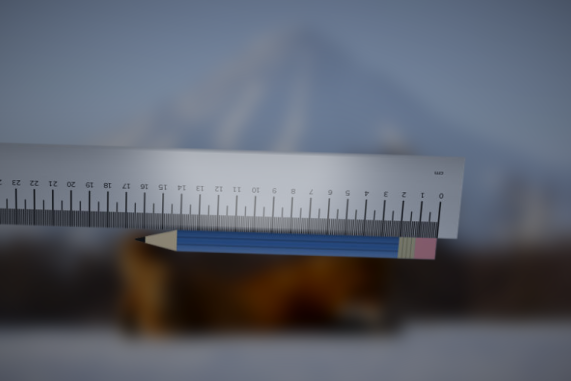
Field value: 16.5 cm
